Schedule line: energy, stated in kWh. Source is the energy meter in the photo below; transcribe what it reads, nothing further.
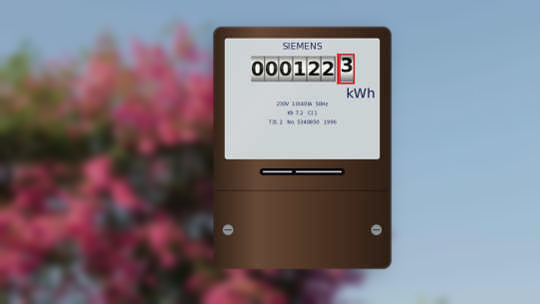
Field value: 122.3 kWh
